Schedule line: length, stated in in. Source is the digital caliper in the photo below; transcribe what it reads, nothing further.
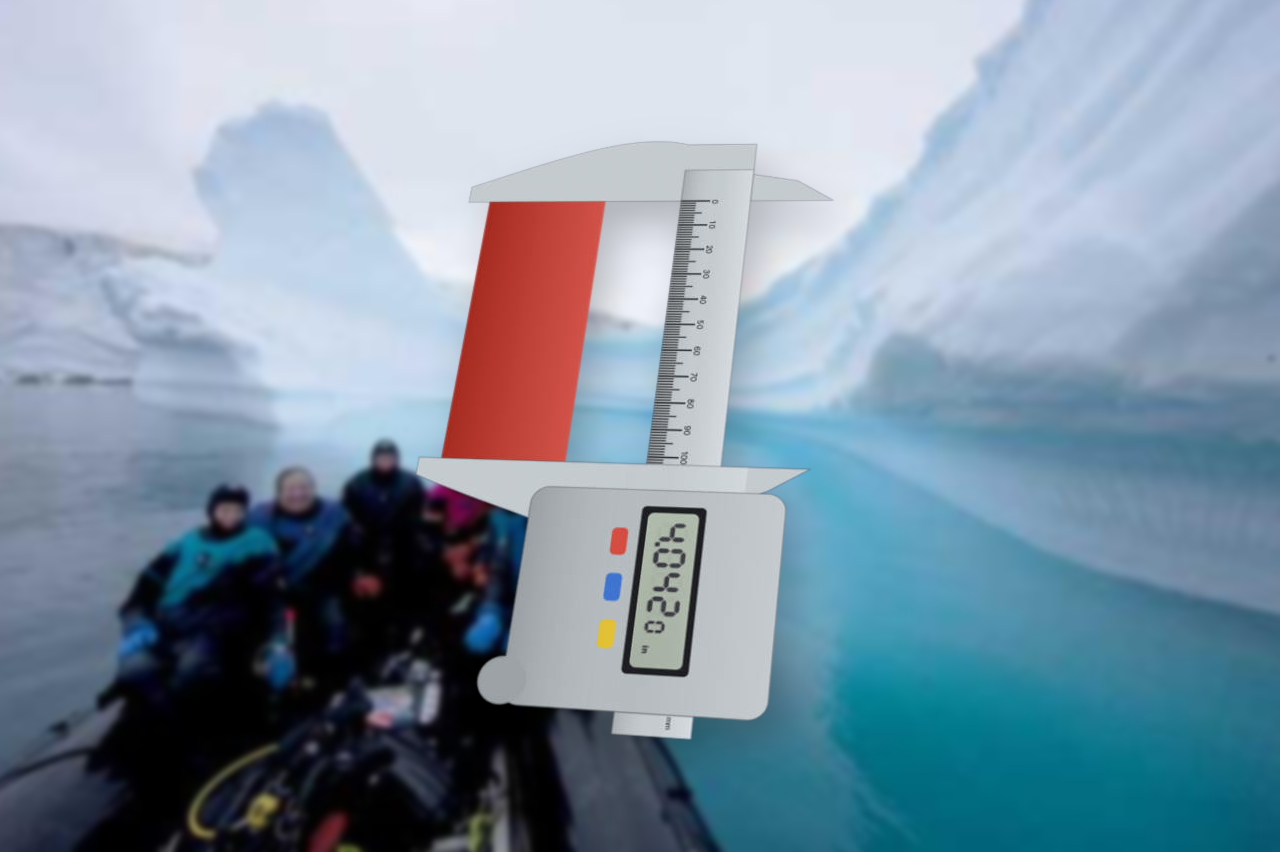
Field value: 4.0420 in
